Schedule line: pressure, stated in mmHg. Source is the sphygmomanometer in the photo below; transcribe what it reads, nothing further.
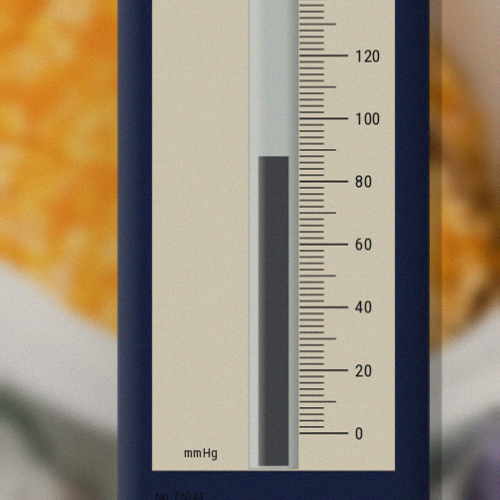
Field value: 88 mmHg
